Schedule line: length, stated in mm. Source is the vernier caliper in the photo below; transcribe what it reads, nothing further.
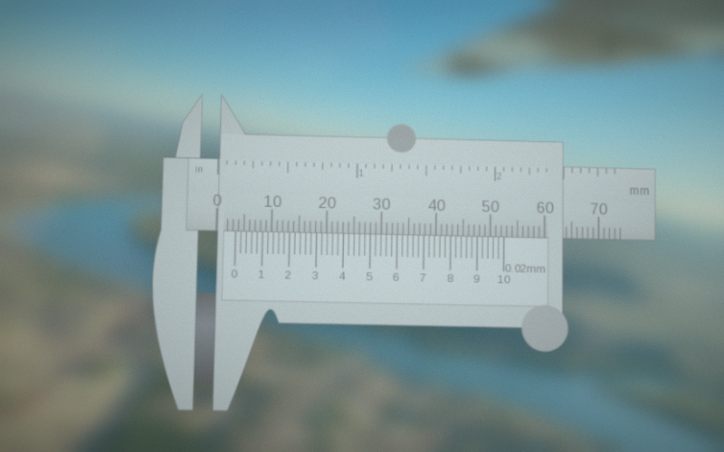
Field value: 3.5 mm
